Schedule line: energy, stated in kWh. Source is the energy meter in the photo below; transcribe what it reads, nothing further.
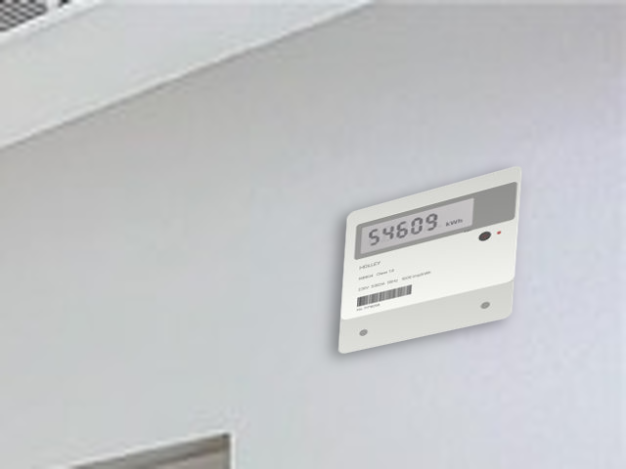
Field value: 54609 kWh
